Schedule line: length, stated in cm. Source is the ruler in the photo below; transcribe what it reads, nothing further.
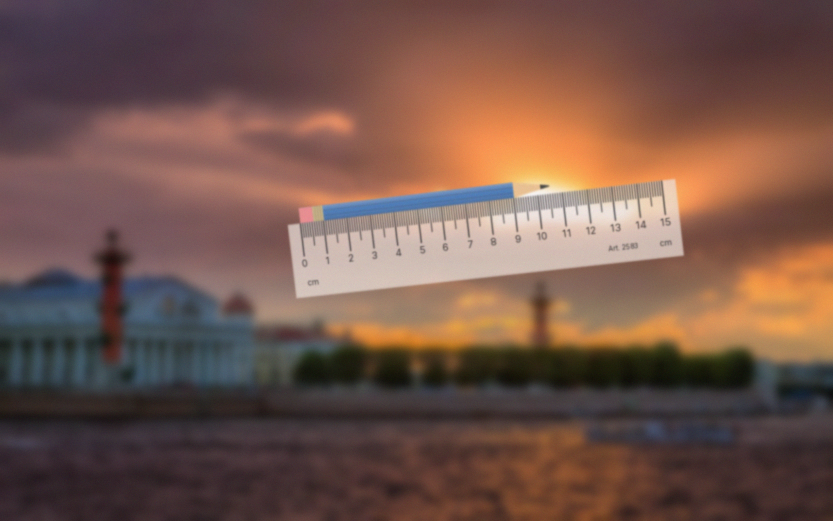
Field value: 10.5 cm
